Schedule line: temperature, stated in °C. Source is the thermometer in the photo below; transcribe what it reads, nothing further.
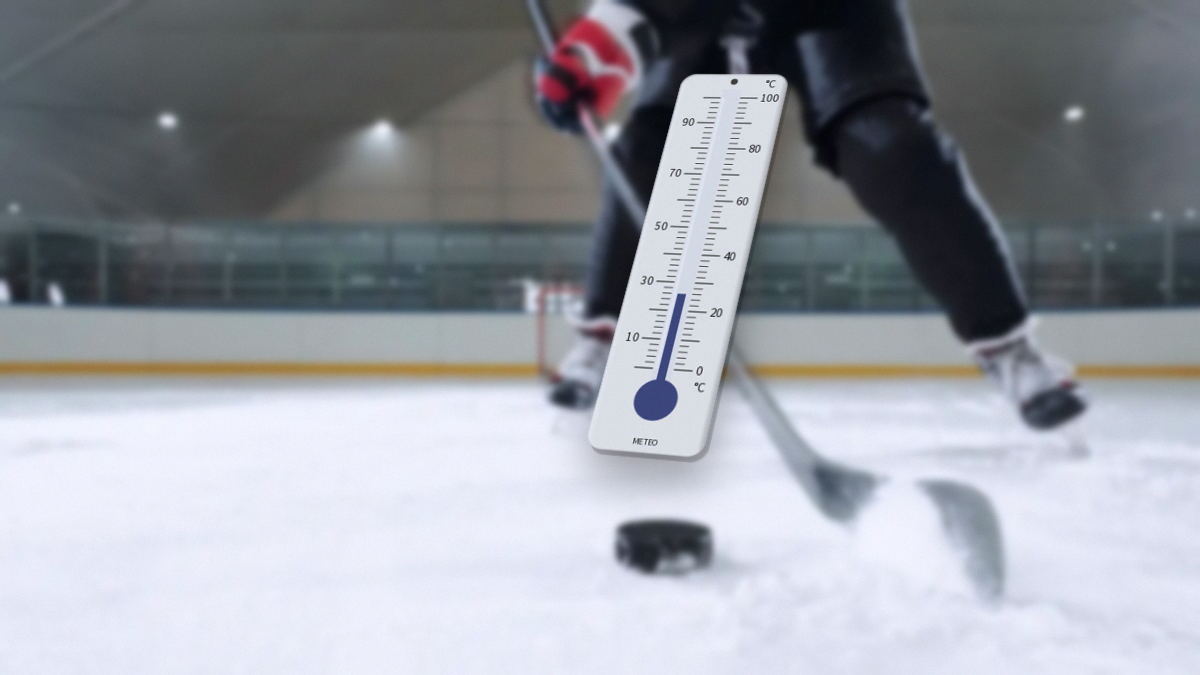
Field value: 26 °C
